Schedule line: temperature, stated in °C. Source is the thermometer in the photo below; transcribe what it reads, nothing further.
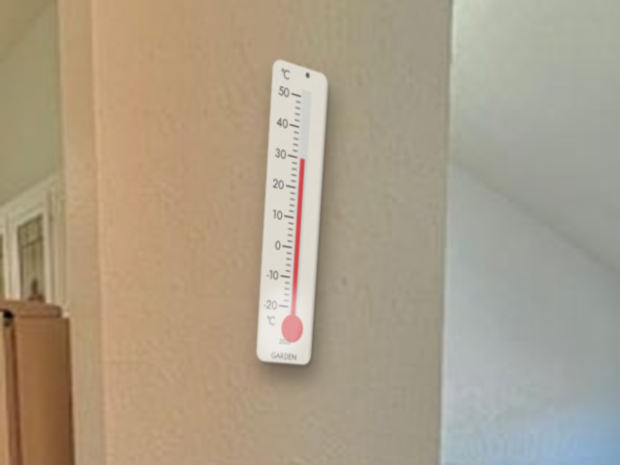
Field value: 30 °C
